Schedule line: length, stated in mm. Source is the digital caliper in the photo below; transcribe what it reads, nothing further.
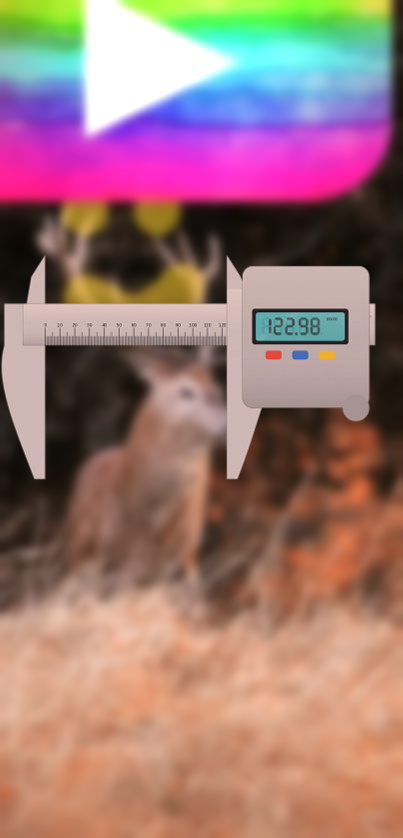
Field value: 122.98 mm
